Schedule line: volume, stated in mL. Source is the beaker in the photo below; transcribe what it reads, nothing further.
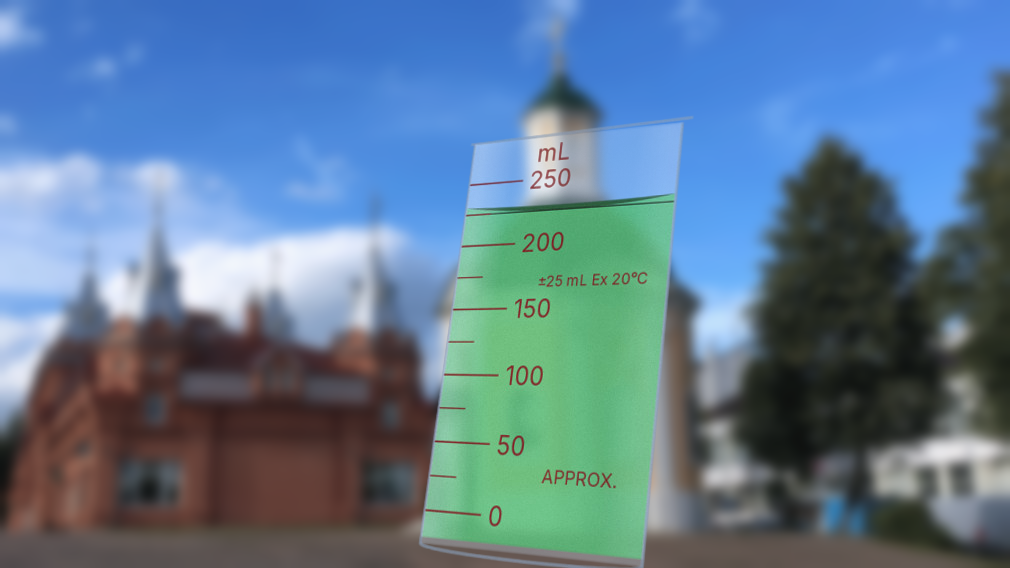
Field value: 225 mL
